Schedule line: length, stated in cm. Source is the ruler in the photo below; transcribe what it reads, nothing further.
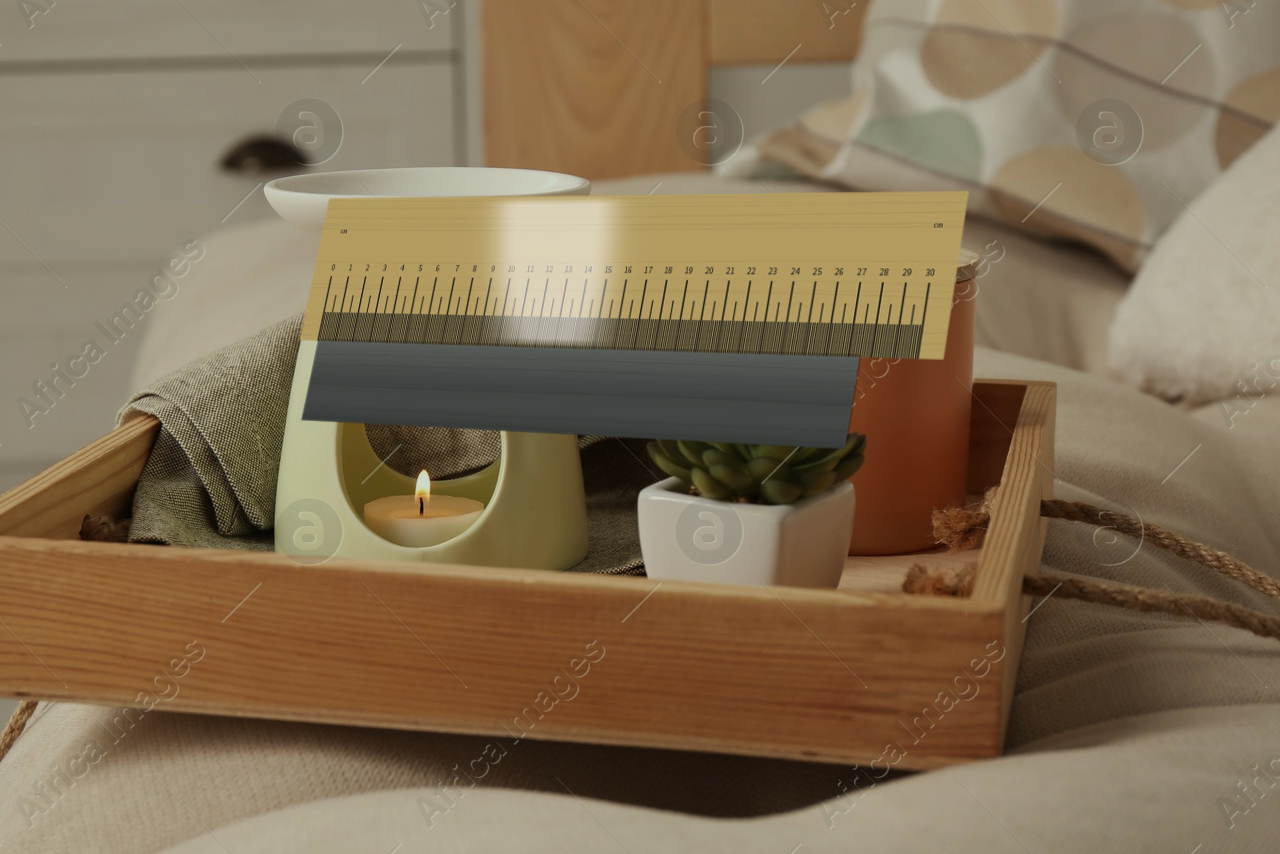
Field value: 27.5 cm
